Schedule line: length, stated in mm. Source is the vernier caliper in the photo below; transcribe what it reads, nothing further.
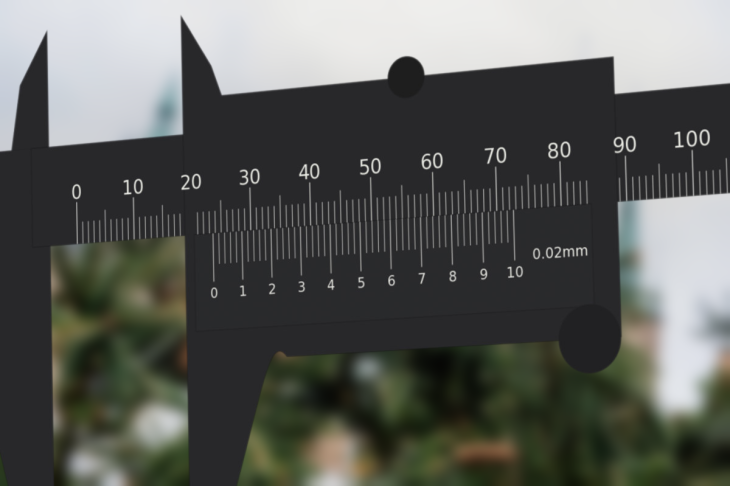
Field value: 23.6 mm
